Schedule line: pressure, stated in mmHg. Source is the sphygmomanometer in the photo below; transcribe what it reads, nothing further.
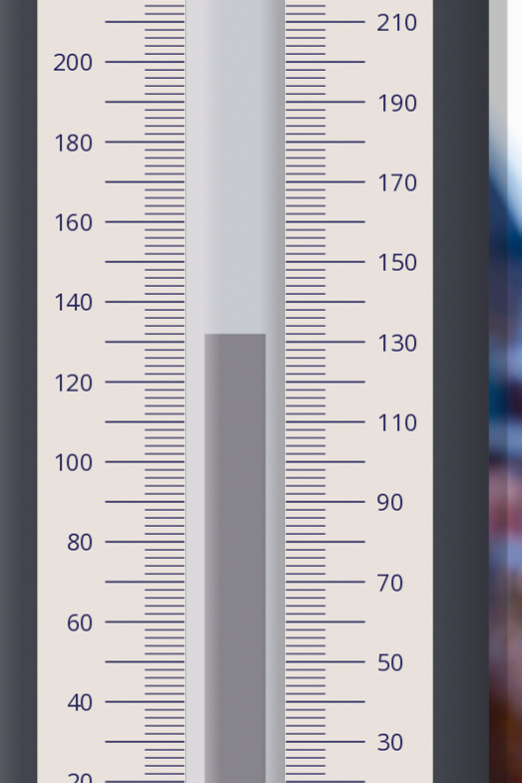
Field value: 132 mmHg
